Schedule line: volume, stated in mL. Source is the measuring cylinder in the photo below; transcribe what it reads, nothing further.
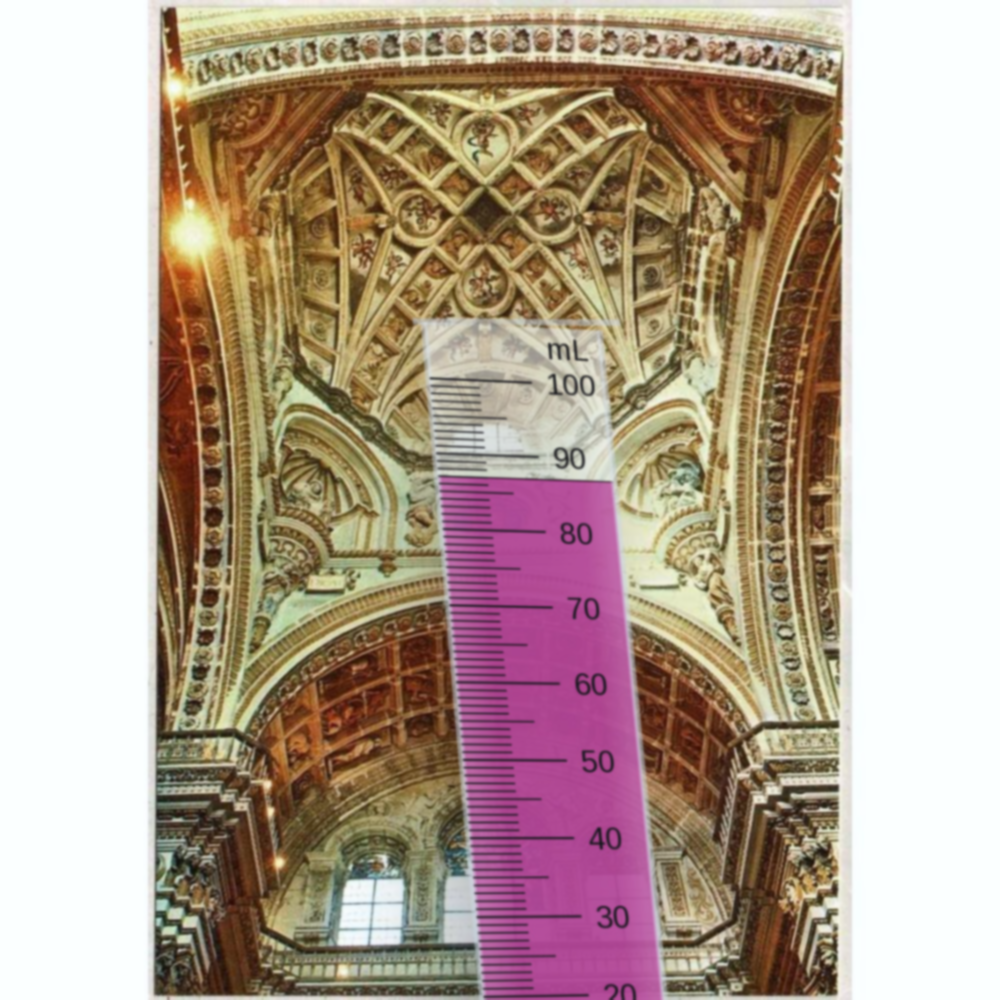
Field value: 87 mL
